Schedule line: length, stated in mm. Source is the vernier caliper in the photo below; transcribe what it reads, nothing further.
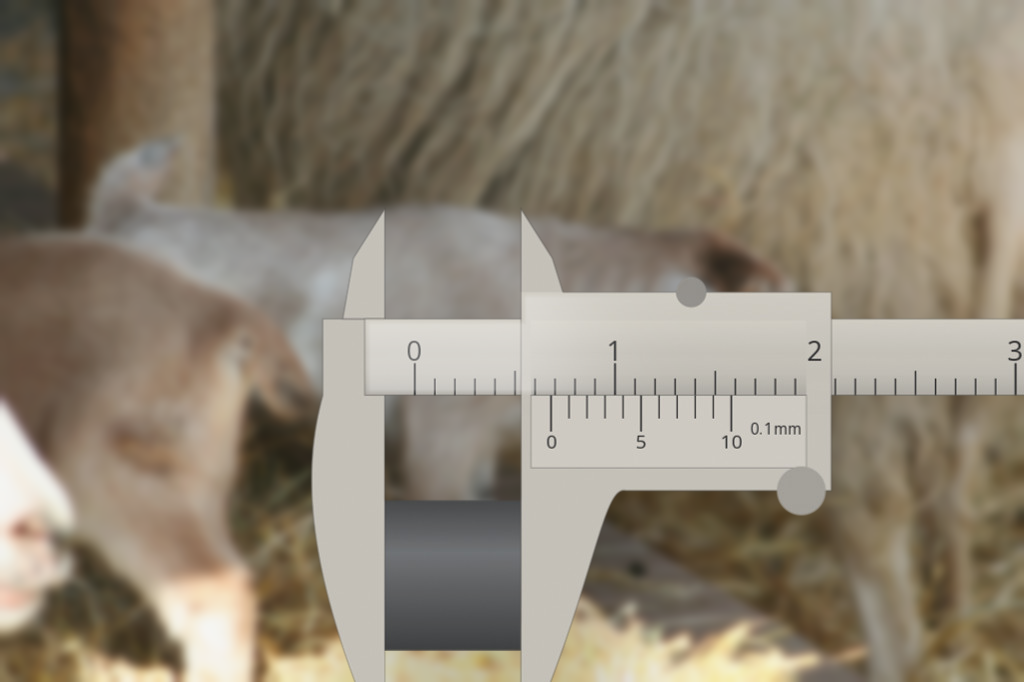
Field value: 6.8 mm
